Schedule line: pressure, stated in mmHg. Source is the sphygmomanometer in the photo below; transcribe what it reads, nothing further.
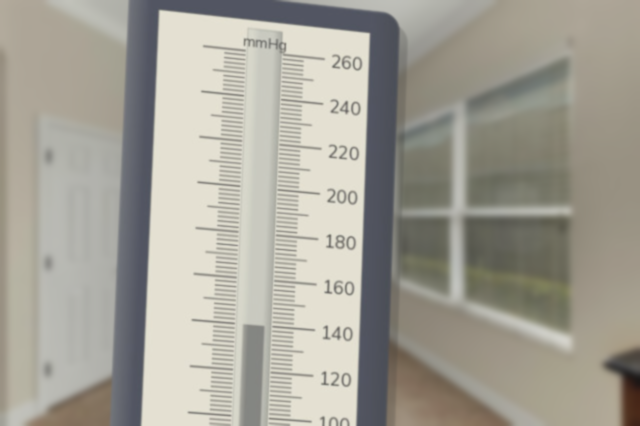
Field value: 140 mmHg
